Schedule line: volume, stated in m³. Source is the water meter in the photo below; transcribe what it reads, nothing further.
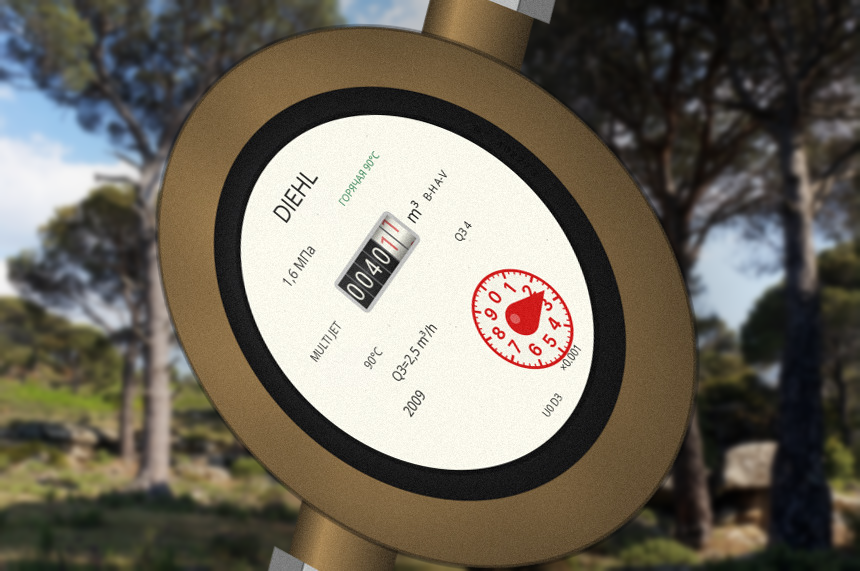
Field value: 40.112 m³
